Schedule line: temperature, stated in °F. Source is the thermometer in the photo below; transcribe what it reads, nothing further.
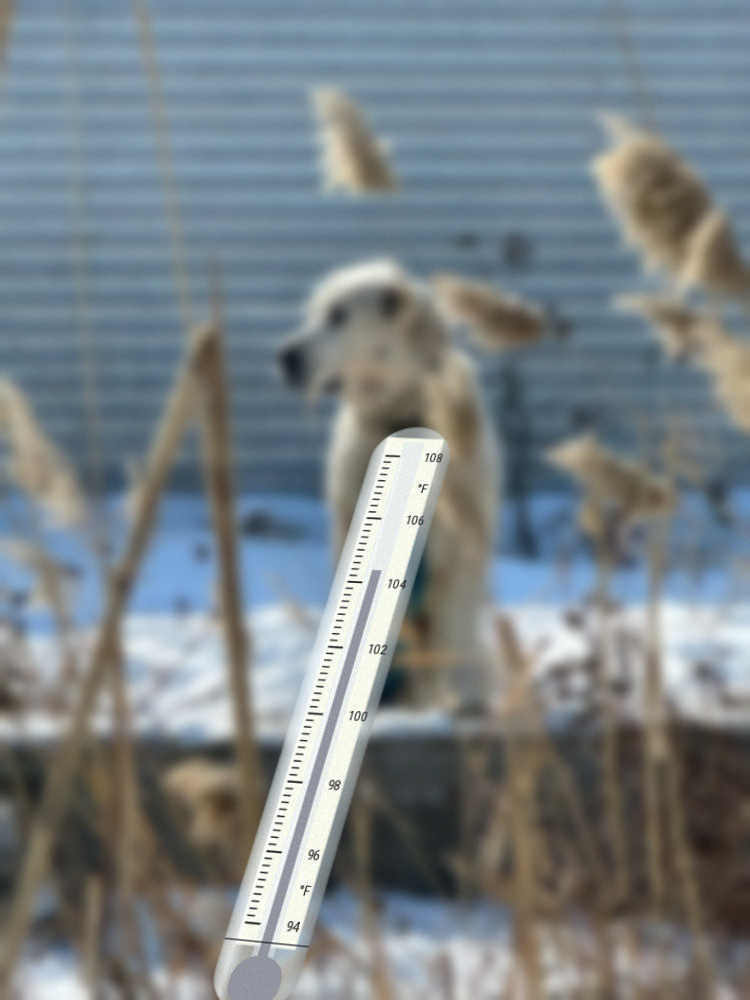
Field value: 104.4 °F
